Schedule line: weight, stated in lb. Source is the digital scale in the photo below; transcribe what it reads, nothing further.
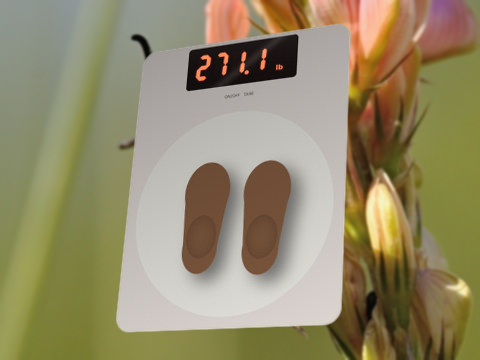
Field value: 271.1 lb
